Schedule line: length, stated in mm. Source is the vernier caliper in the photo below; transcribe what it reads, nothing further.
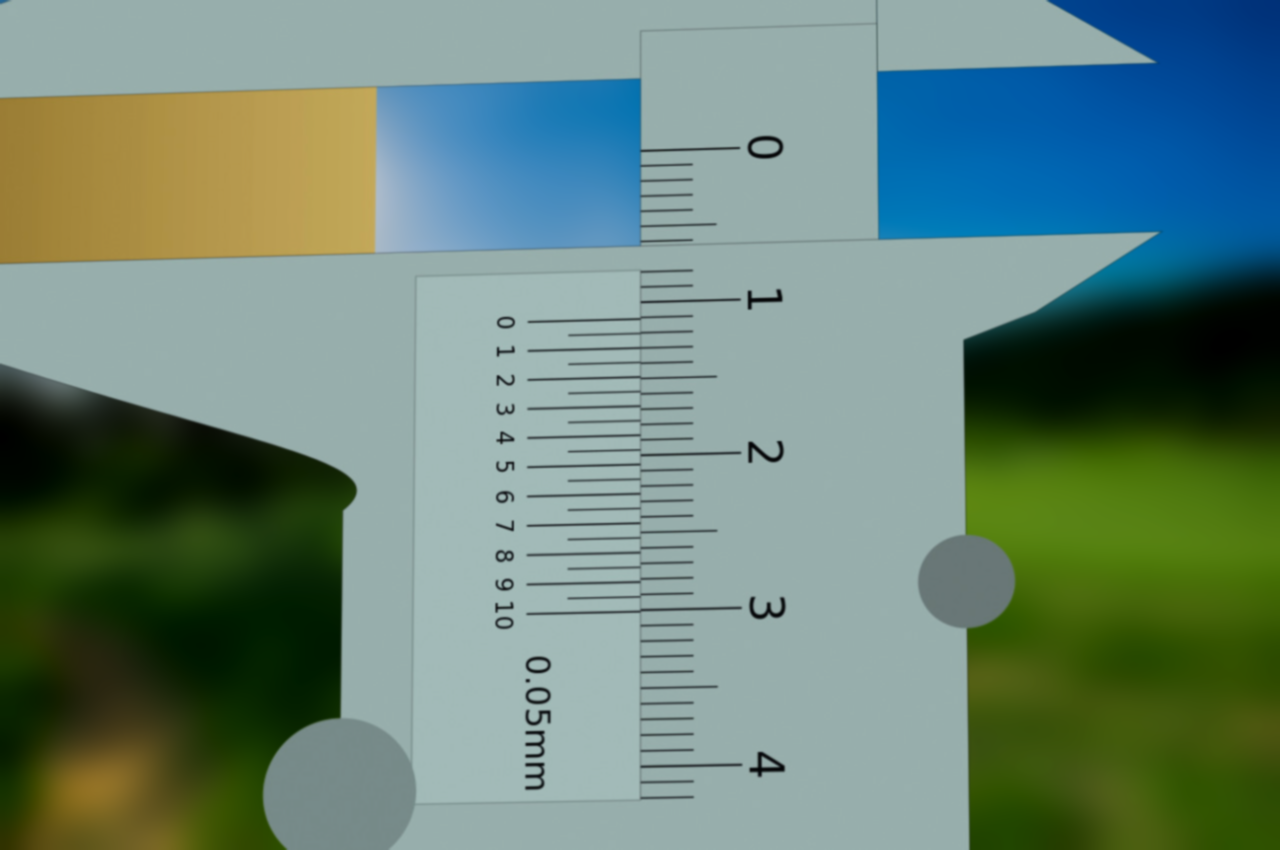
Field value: 11.1 mm
